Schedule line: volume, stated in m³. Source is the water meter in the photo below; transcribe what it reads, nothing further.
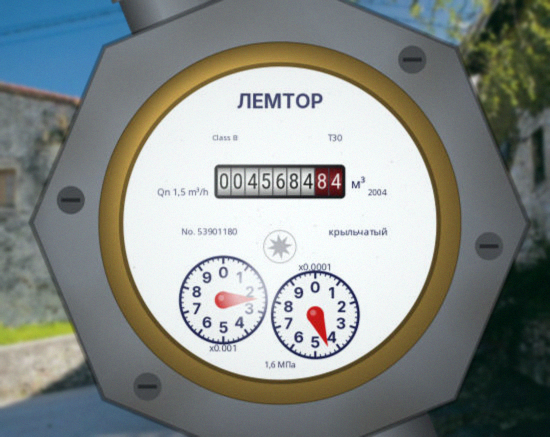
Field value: 45684.8424 m³
